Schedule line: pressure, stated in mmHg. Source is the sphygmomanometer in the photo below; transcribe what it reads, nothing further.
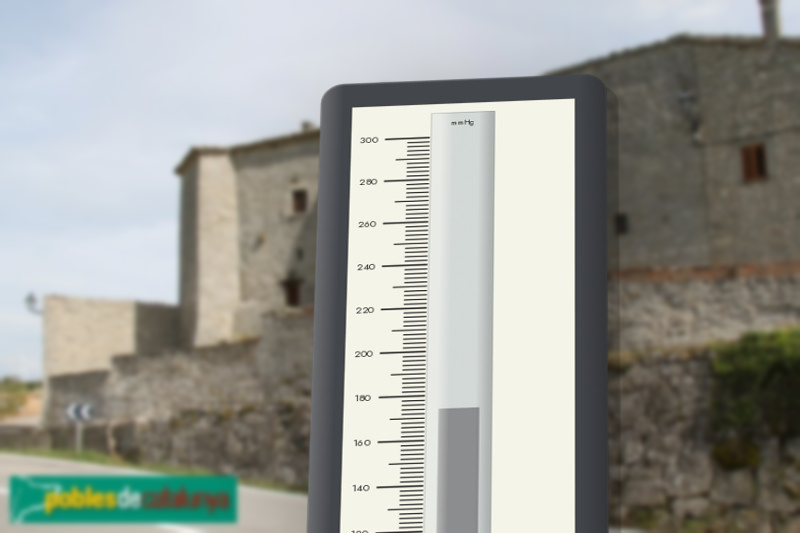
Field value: 174 mmHg
